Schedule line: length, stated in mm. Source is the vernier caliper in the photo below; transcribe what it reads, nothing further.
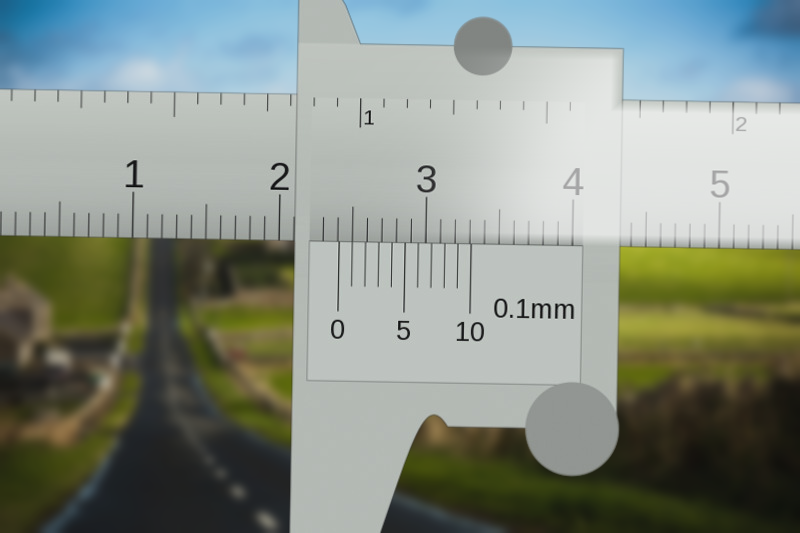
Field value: 24.1 mm
